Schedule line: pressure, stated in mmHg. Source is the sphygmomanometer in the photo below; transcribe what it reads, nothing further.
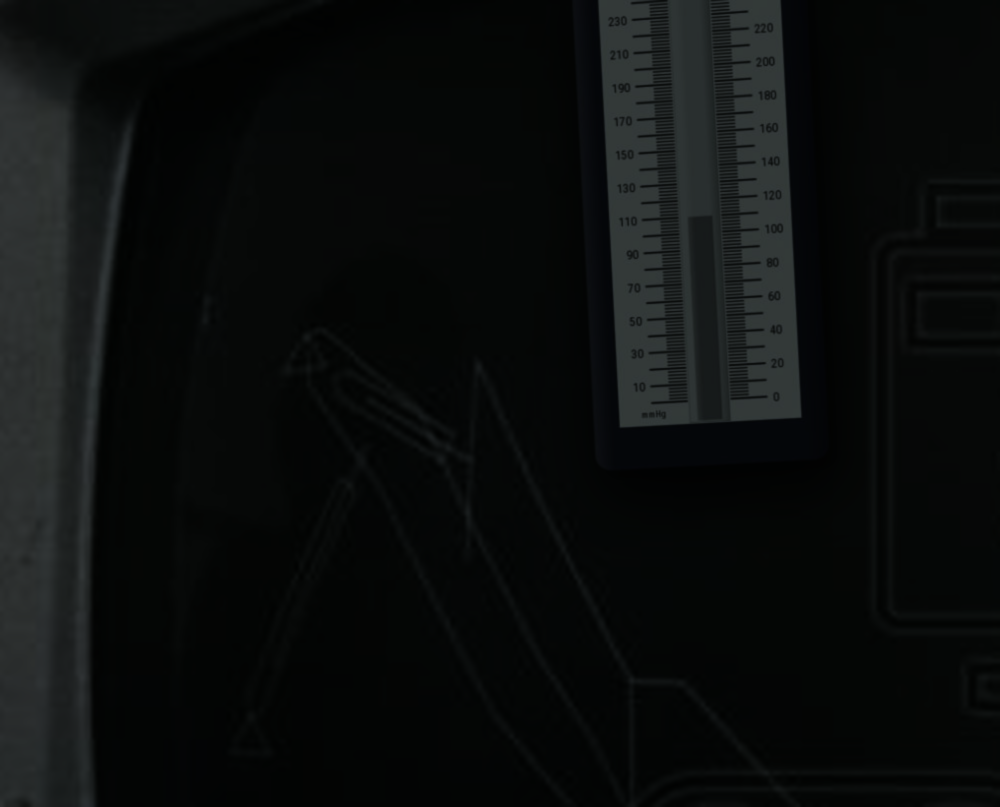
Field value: 110 mmHg
